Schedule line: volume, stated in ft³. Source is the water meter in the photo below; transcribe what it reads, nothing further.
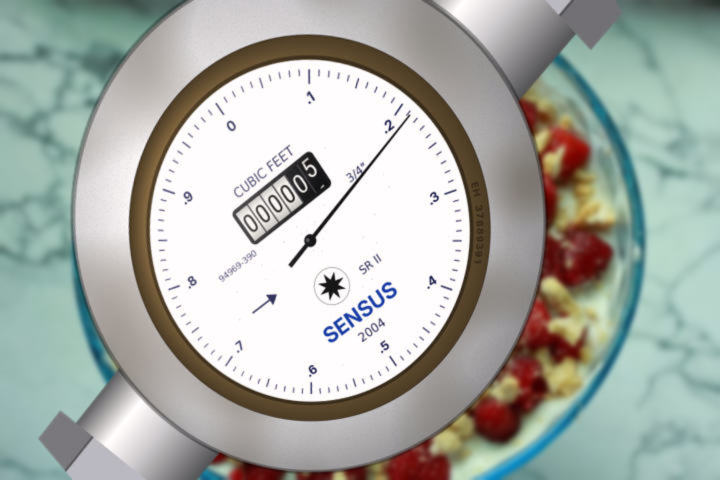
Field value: 5.21 ft³
